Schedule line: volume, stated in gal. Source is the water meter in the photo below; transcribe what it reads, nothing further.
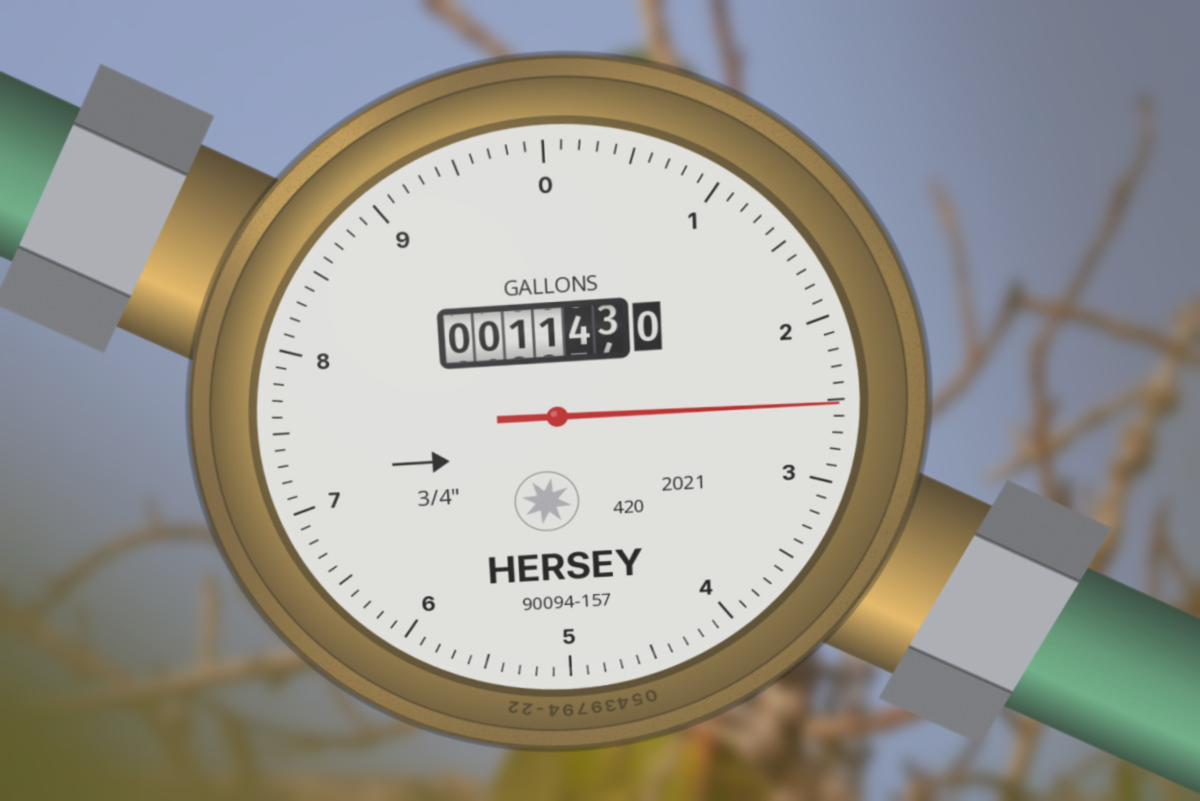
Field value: 11432.5 gal
